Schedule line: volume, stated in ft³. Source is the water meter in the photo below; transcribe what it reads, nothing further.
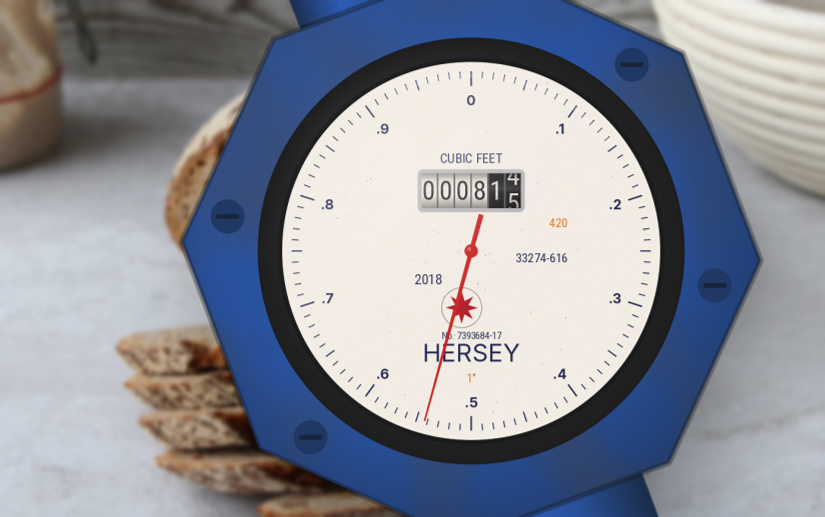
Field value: 814.54 ft³
